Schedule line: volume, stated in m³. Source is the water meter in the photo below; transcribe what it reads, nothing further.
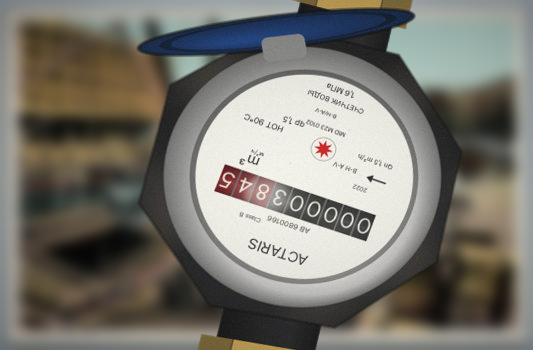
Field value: 3.845 m³
